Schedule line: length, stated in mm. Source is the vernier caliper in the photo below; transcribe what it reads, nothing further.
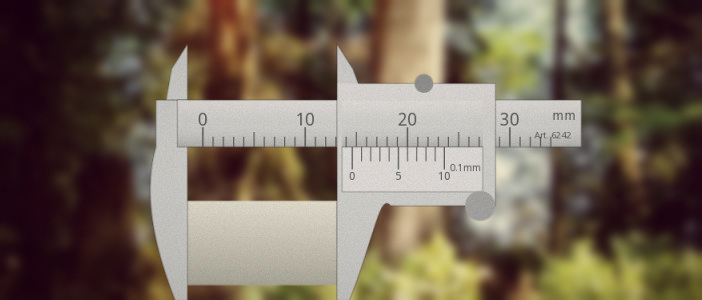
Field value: 14.6 mm
